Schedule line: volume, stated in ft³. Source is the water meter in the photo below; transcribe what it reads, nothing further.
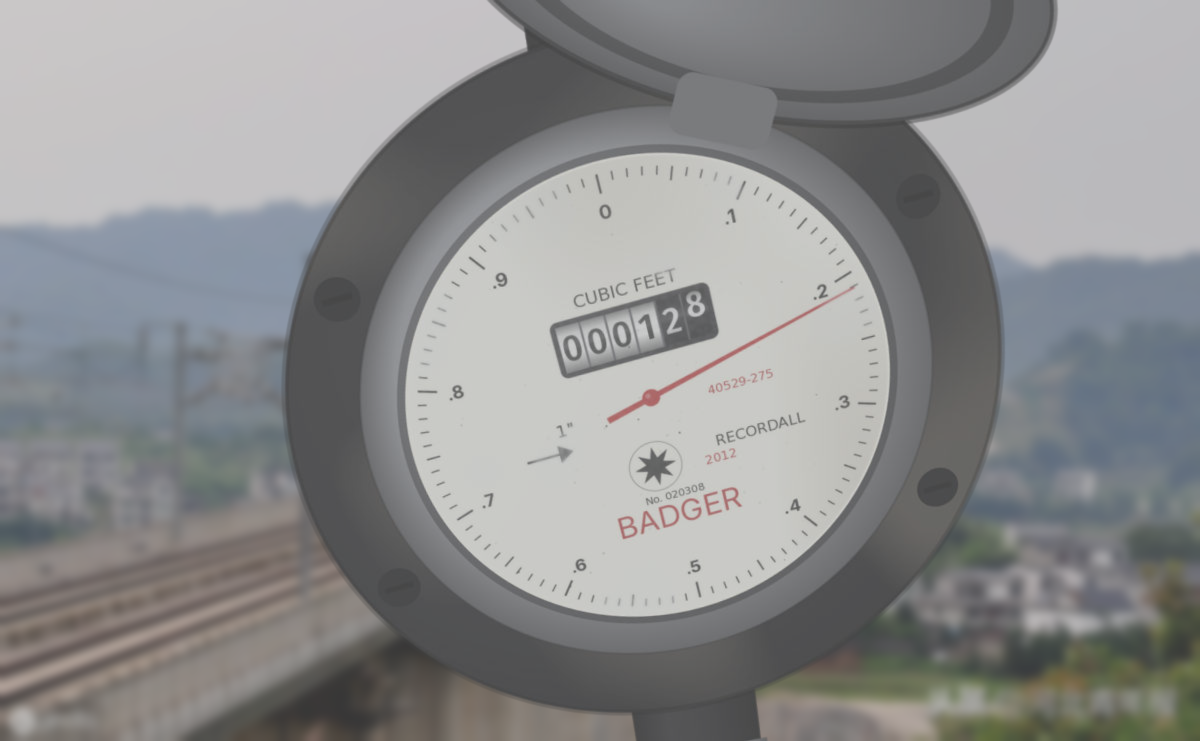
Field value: 128.21 ft³
